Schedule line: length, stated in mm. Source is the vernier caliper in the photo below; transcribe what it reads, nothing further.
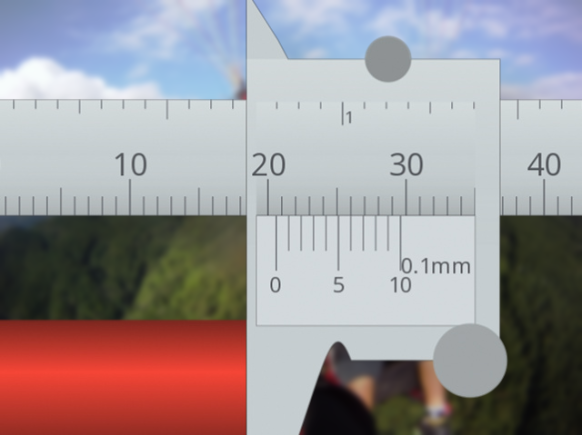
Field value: 20.6 mm
